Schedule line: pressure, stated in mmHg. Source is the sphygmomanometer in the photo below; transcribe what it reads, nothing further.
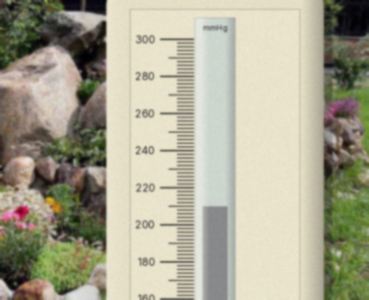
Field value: 210 mmHg
